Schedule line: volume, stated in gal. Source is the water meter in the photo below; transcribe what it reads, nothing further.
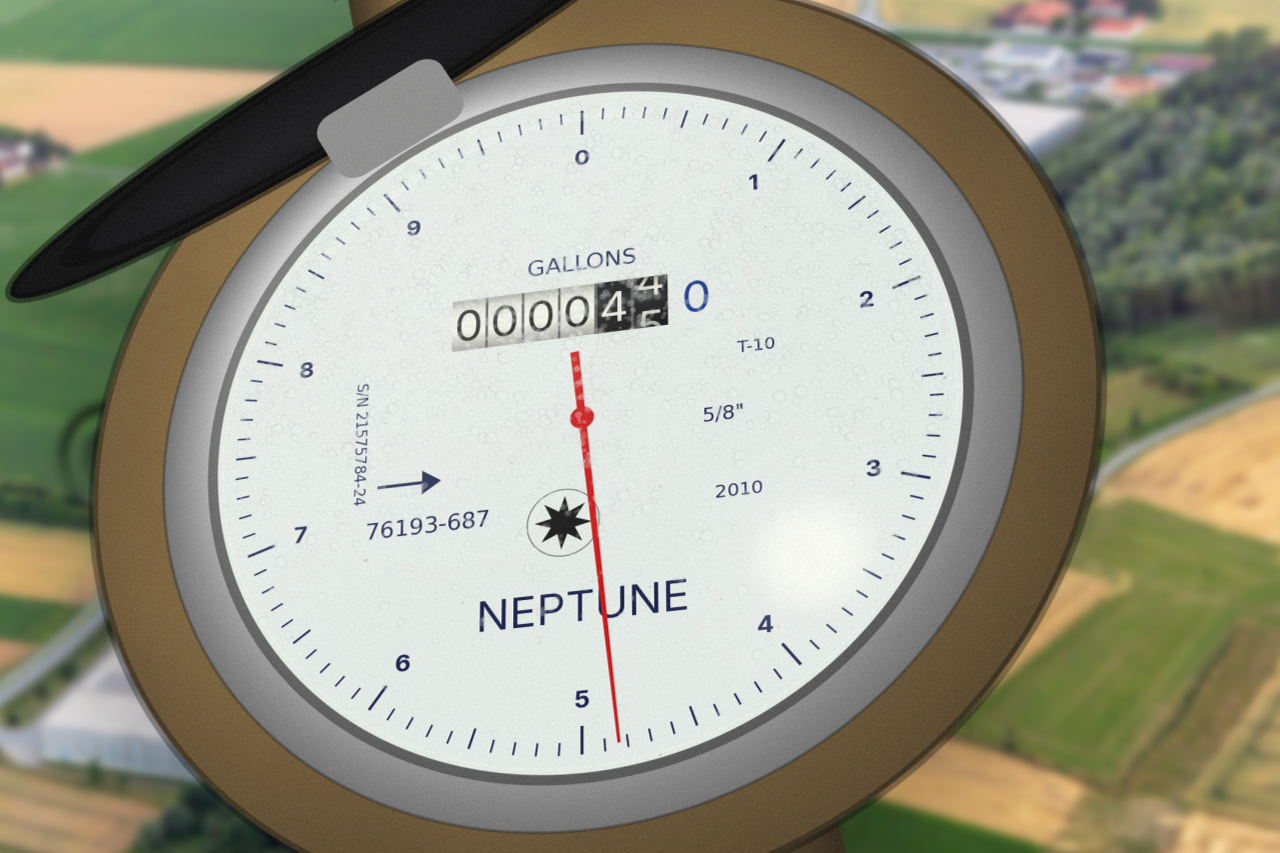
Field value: 444.8 gal
